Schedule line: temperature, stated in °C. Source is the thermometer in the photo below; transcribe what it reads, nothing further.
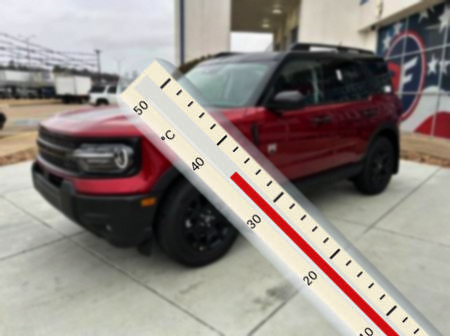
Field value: 36 °C
